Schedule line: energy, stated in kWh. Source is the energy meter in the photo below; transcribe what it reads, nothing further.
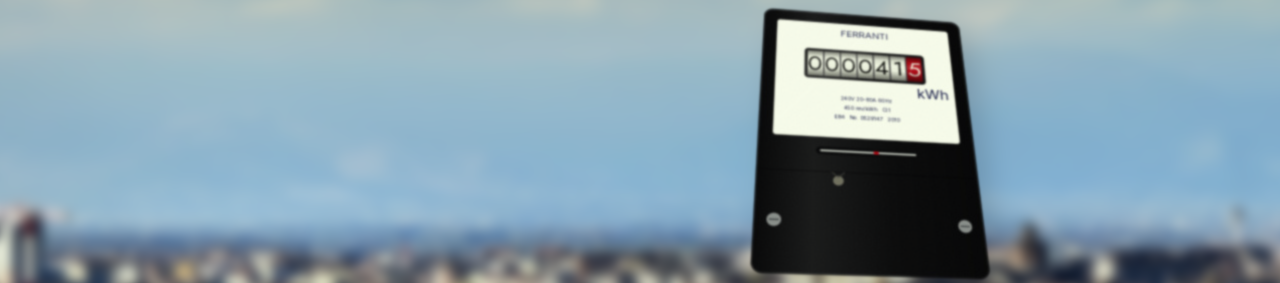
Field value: 41.5 kWh
